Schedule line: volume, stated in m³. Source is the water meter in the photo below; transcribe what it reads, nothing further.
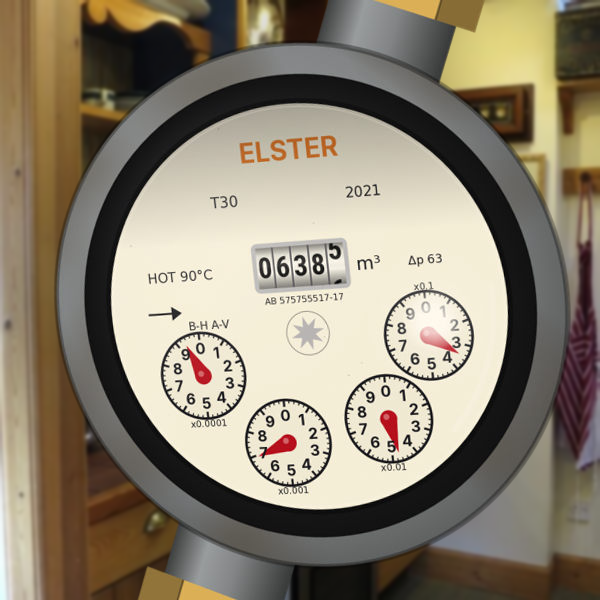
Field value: 6385.3469 m³
